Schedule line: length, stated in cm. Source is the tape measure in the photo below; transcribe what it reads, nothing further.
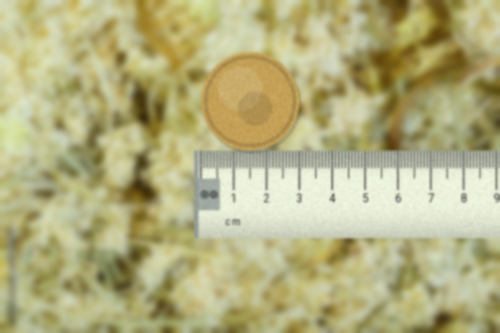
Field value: 3 cm
